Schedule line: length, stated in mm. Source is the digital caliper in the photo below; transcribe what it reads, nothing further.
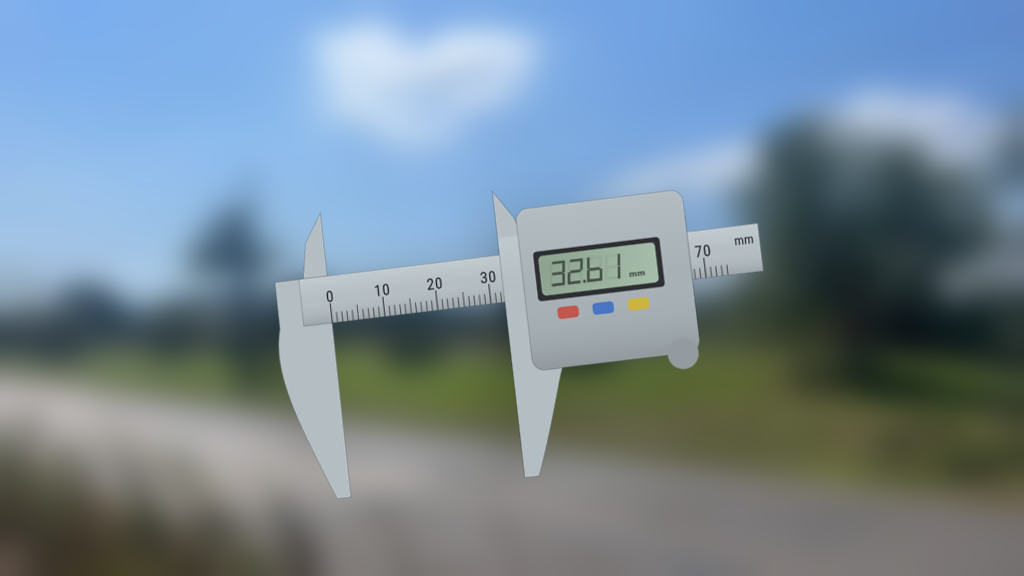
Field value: 32.61 mm
